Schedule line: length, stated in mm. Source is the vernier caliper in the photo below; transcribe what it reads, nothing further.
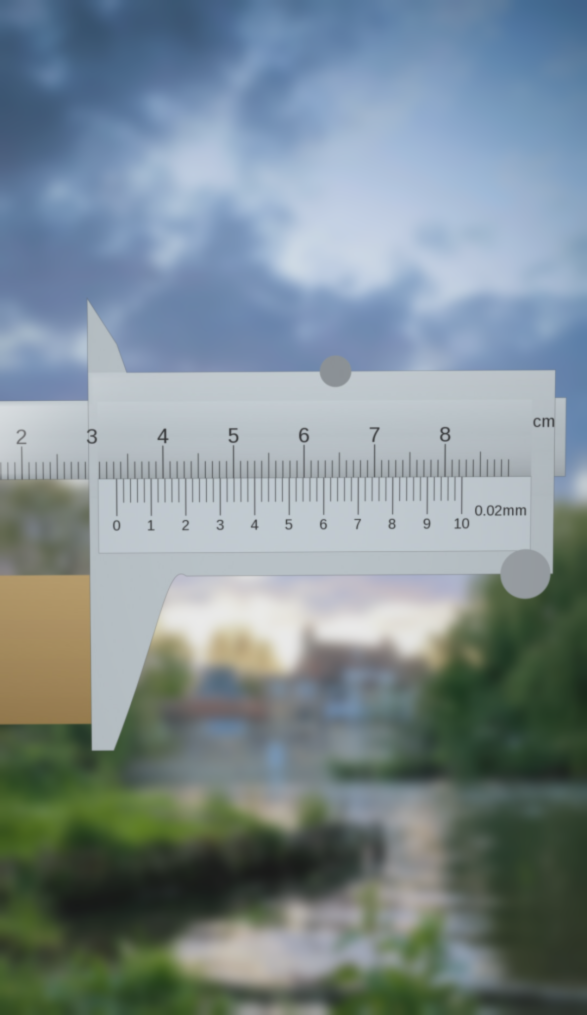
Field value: 33.4 mm
